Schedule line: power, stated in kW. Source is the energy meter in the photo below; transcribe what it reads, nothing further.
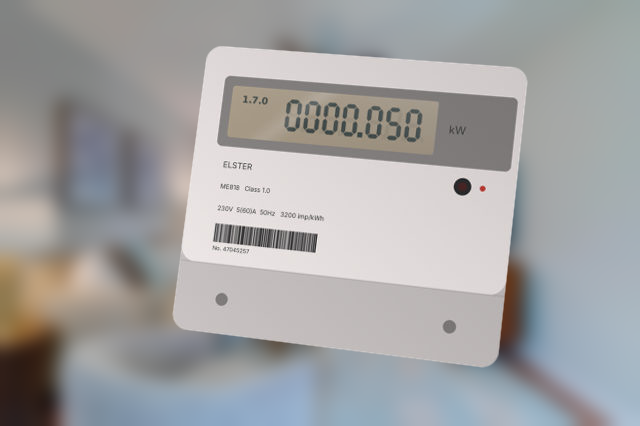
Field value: 0.050 kW
